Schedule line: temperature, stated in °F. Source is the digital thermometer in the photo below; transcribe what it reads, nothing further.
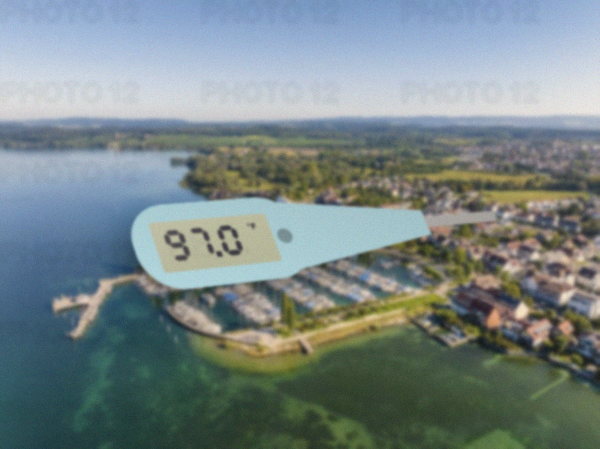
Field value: 97.0 °F
